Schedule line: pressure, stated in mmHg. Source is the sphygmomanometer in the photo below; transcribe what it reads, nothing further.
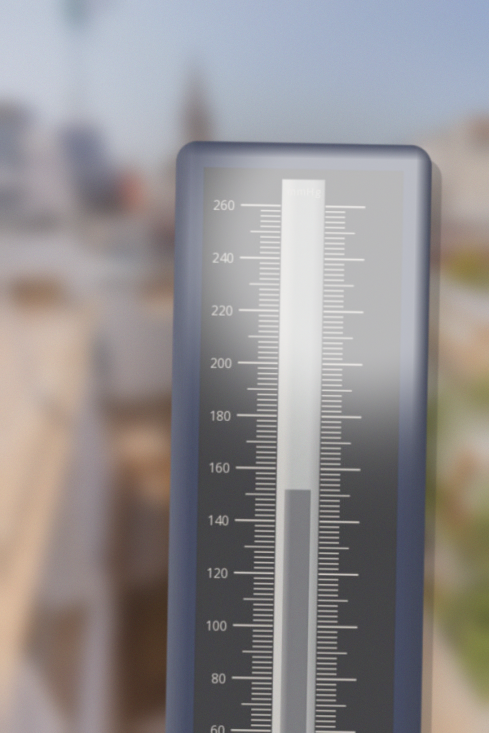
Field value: 152 mmHg
